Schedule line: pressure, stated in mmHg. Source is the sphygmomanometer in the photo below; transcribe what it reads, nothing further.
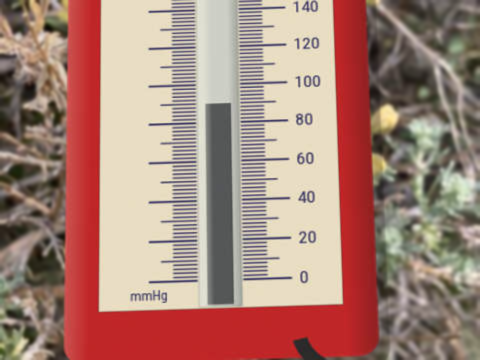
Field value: 90 mmHg
